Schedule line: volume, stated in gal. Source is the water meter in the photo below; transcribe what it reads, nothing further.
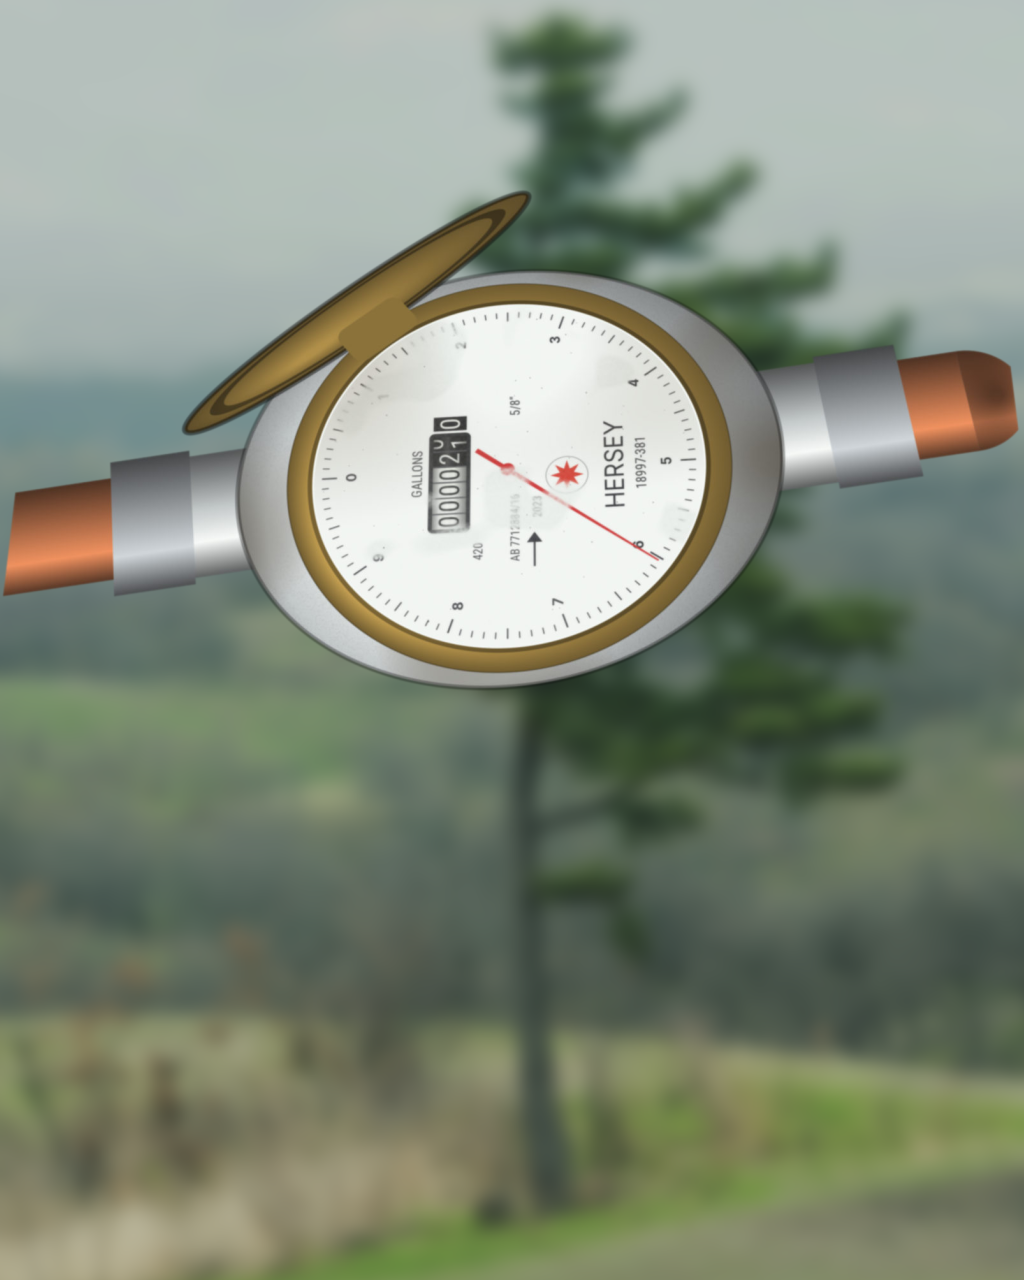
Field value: 206.0 gal
